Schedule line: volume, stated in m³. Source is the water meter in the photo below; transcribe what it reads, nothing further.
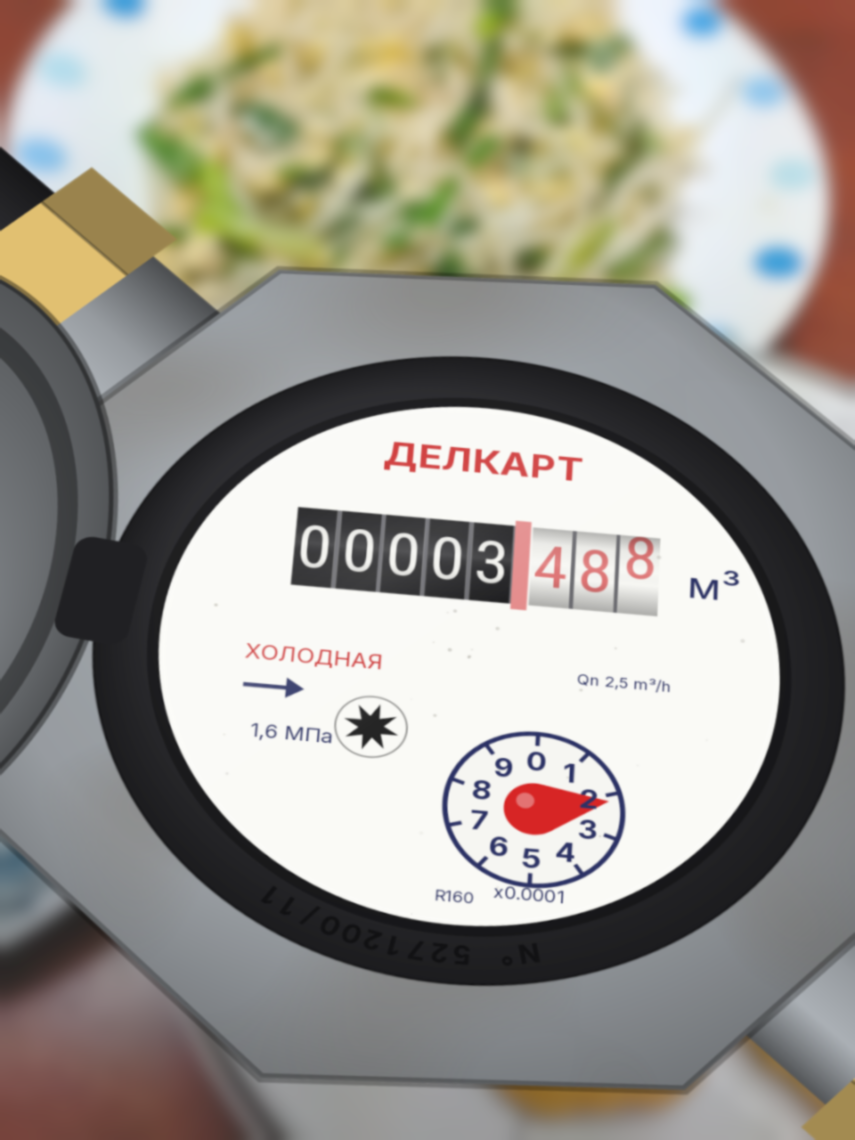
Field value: 3.4882 m³
